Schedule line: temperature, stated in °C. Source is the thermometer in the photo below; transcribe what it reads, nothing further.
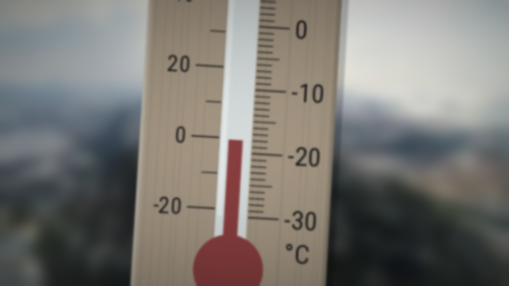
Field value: -18 °C
